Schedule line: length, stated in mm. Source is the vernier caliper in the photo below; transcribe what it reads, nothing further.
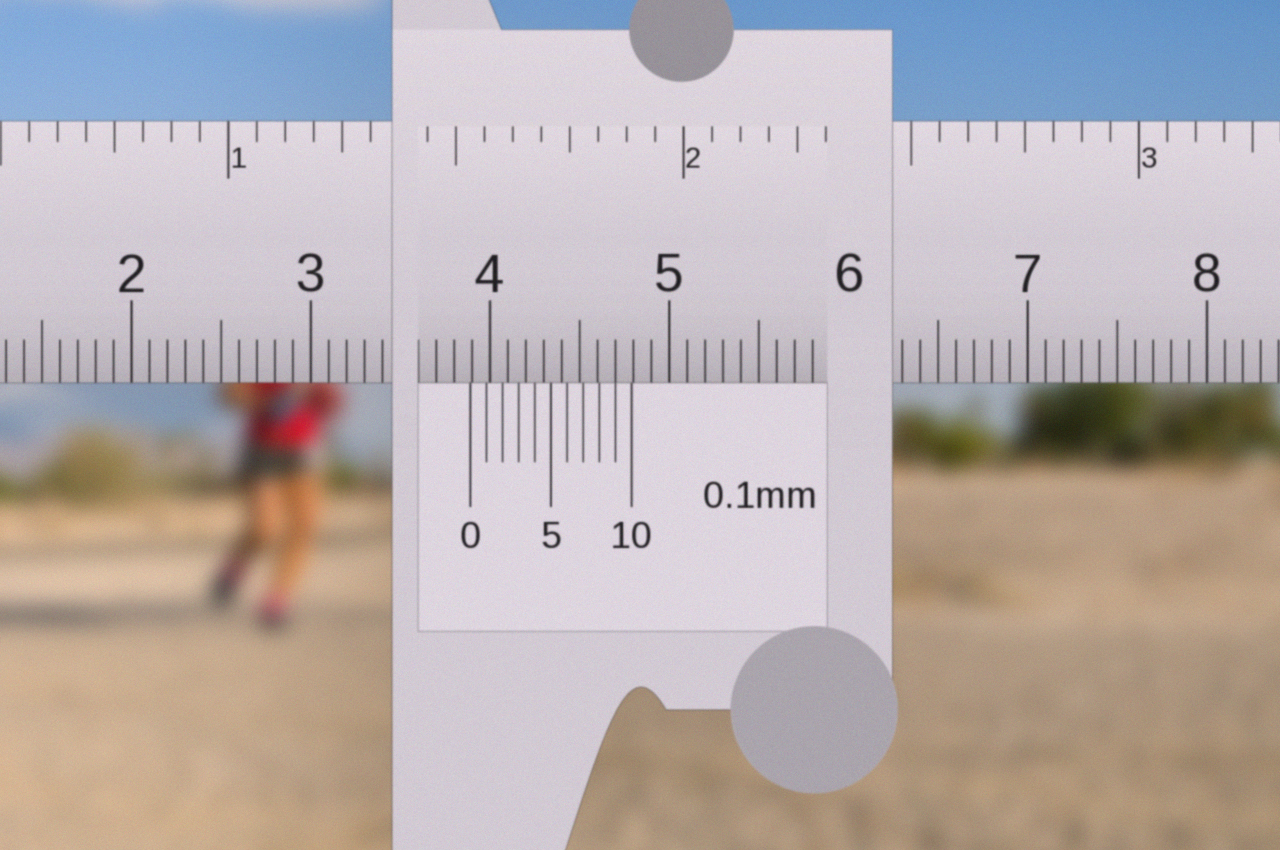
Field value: 38.9 mm
